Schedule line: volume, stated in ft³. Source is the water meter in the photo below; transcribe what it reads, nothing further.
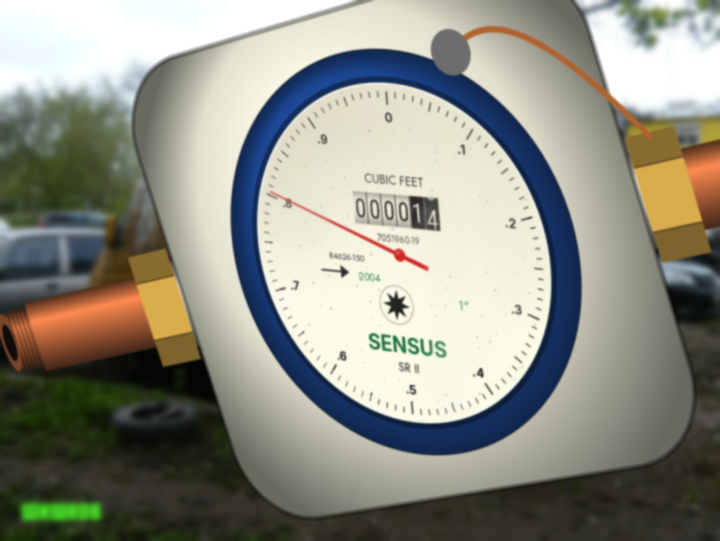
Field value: 13.80 ft³
